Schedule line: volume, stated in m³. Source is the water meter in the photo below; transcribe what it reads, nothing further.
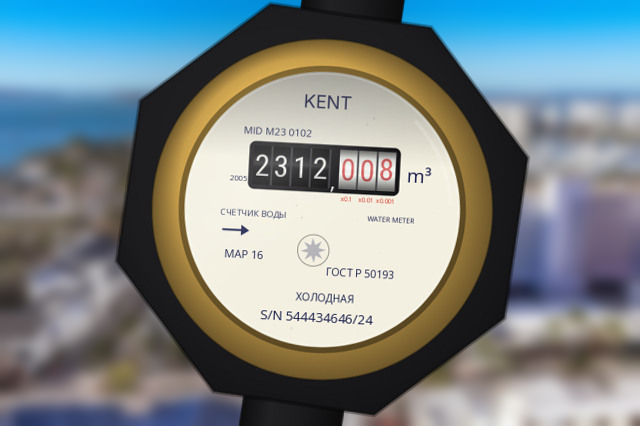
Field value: 2312.008 m³
